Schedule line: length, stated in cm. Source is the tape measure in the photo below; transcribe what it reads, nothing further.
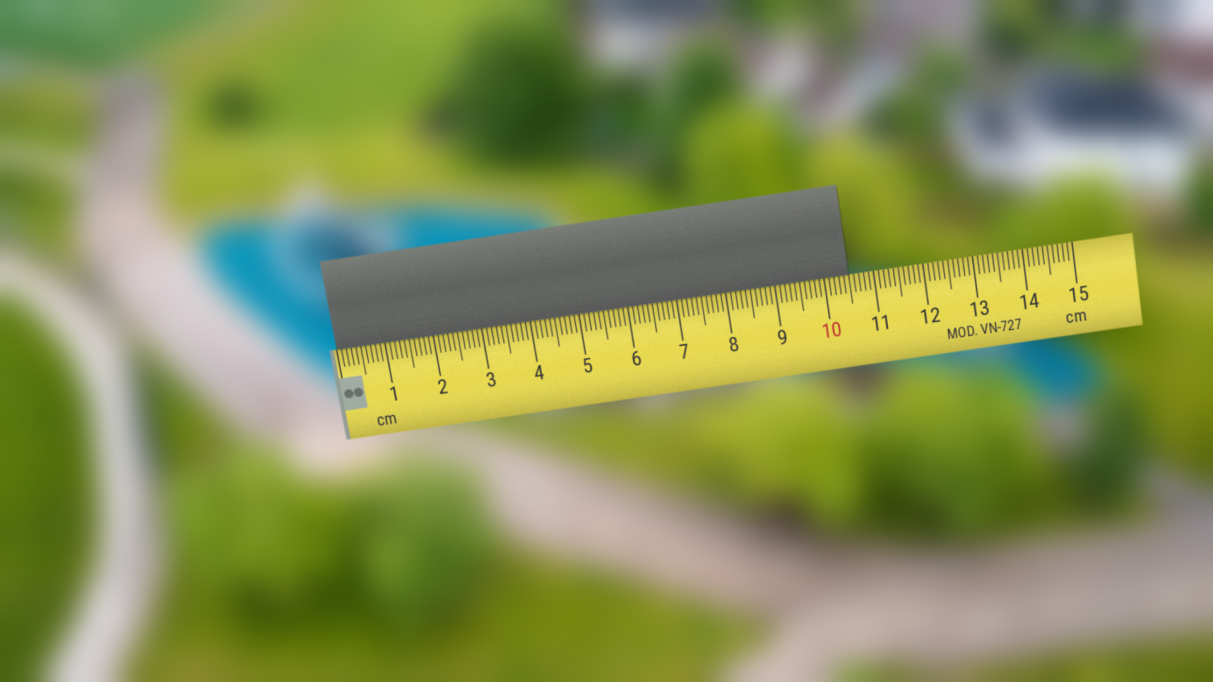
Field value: 10.5 cm
